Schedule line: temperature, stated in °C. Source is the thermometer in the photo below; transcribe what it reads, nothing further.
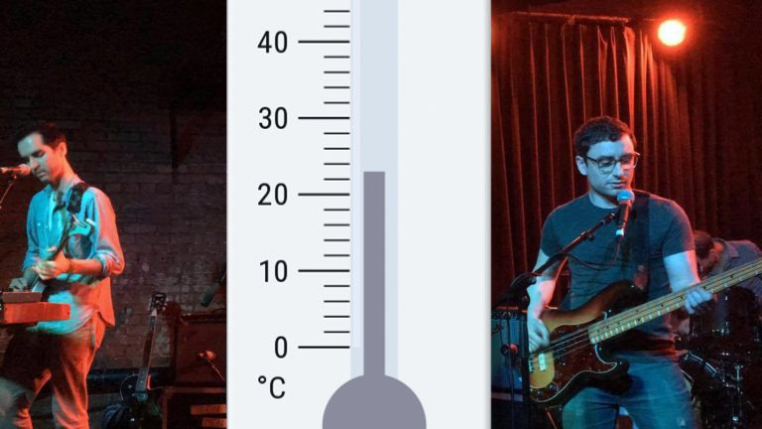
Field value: 23 °C
